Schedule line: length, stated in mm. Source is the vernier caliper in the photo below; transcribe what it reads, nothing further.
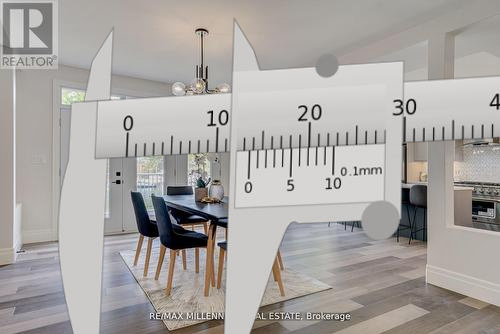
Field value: 13.6 mm
